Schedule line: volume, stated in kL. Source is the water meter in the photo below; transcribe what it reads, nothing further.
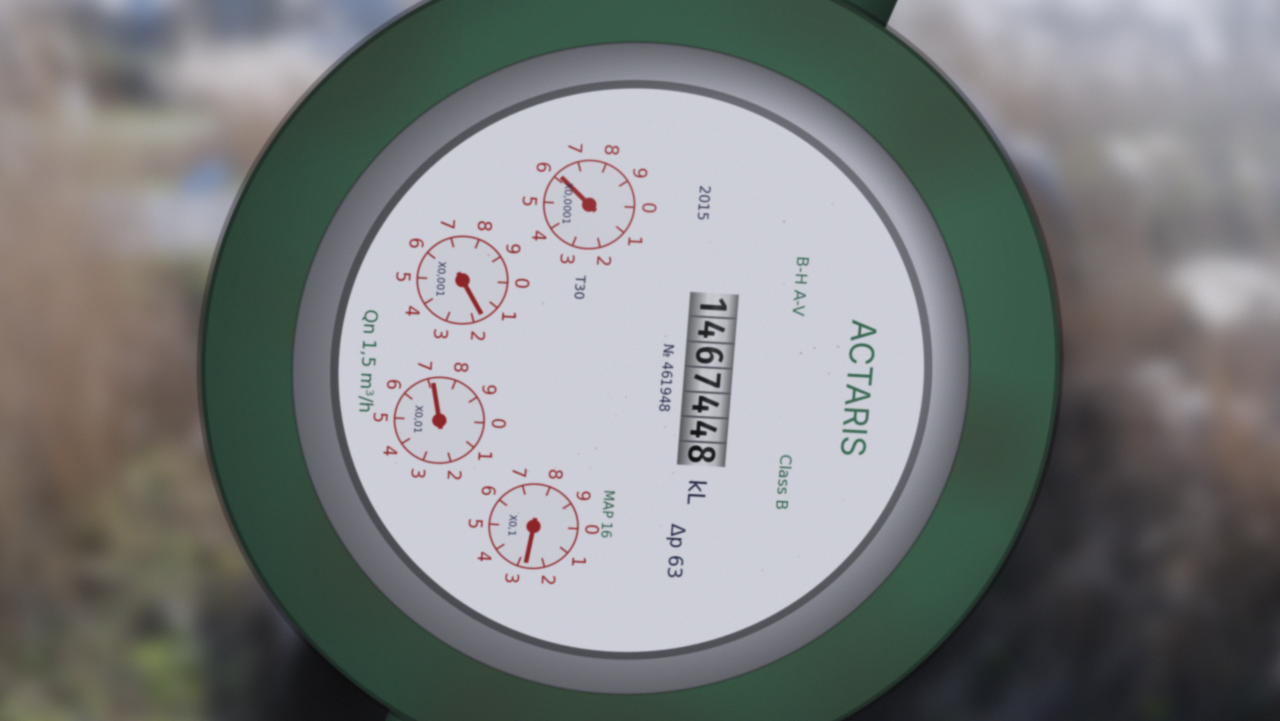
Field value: 1467448.2716 kL
